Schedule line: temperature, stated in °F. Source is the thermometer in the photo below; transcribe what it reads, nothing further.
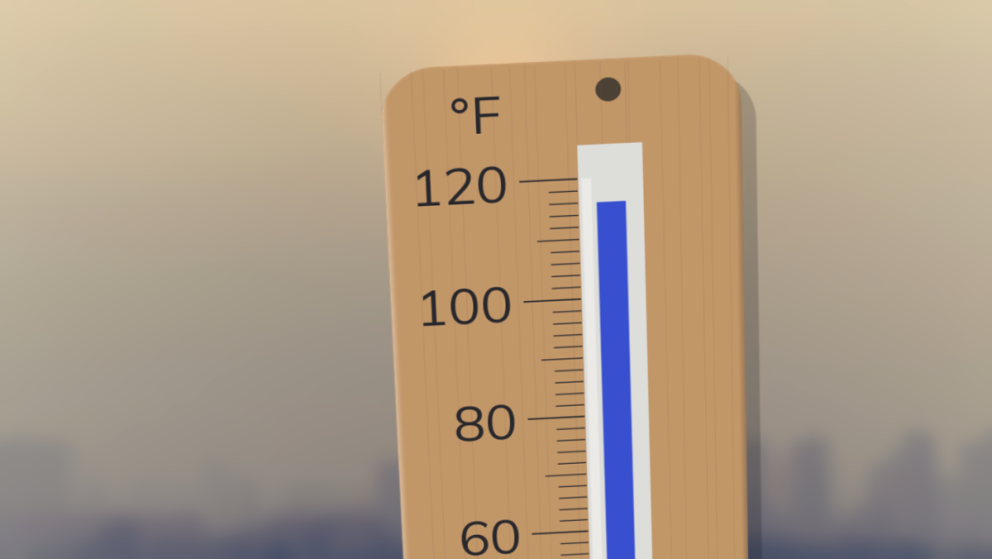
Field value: 116 °F
